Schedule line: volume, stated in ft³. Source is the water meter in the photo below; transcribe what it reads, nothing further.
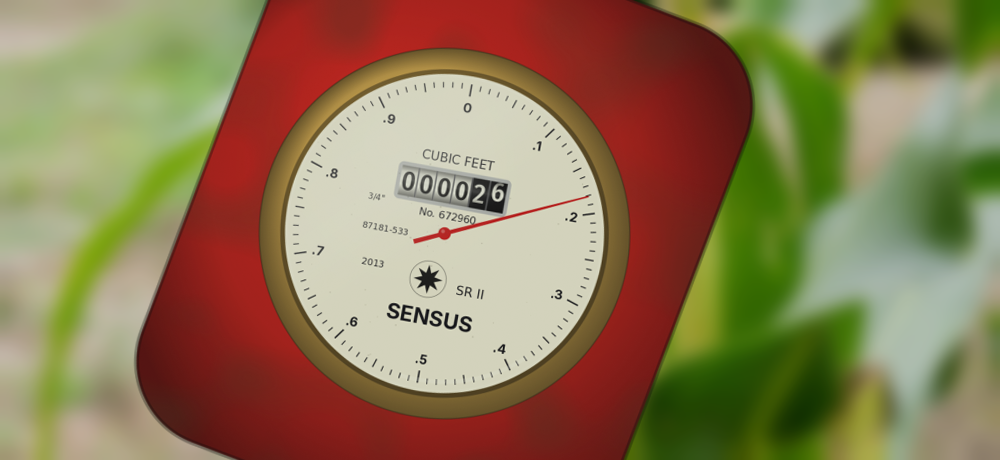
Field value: 26.18 ft³
